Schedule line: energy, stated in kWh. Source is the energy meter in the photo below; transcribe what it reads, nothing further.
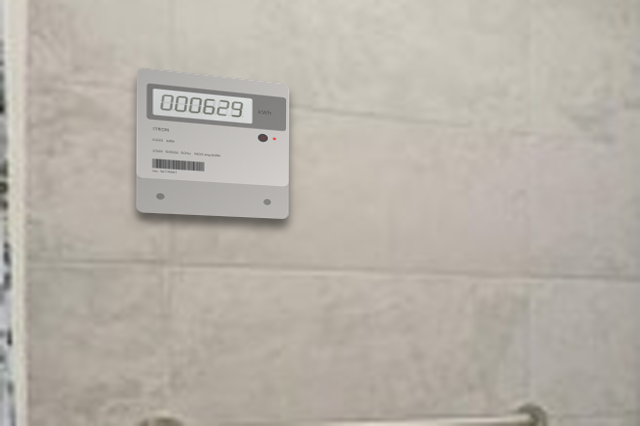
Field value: 629 kWh
